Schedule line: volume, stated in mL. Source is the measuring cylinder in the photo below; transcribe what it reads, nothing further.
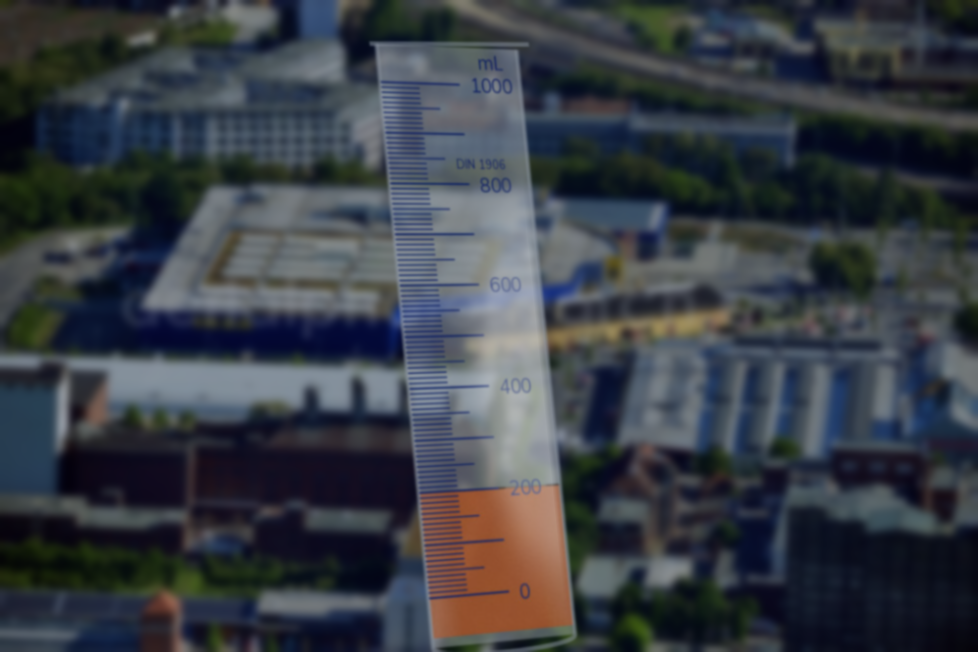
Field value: 200 mL
